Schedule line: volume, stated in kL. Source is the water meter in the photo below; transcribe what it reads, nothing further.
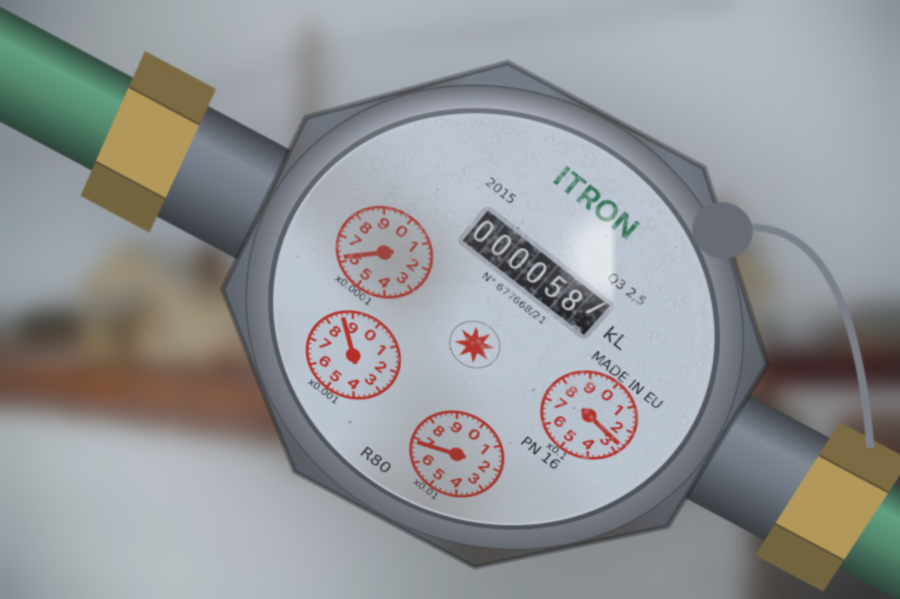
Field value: 587.2686 kL
